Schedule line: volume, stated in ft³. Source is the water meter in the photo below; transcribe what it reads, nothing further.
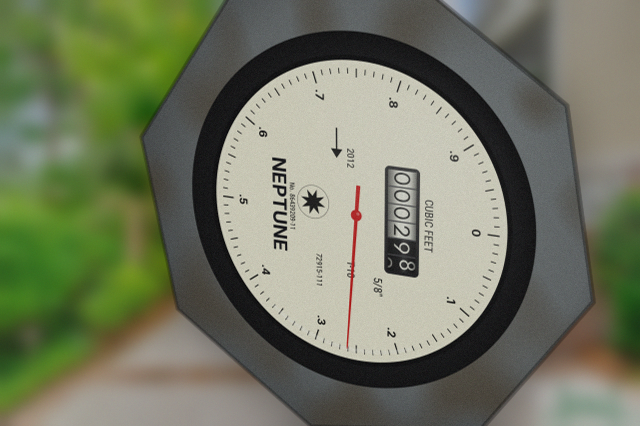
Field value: 298.26 ft³
